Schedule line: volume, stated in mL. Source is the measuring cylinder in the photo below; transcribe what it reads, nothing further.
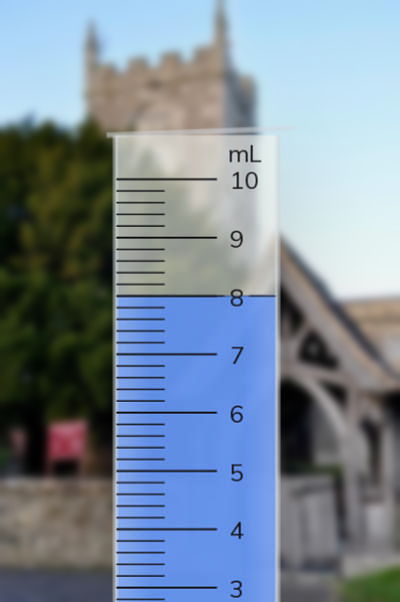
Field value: 8 mL
